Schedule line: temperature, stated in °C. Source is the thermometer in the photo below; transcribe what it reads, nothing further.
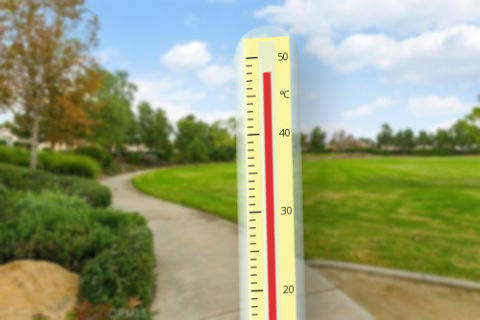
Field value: 48 °C
